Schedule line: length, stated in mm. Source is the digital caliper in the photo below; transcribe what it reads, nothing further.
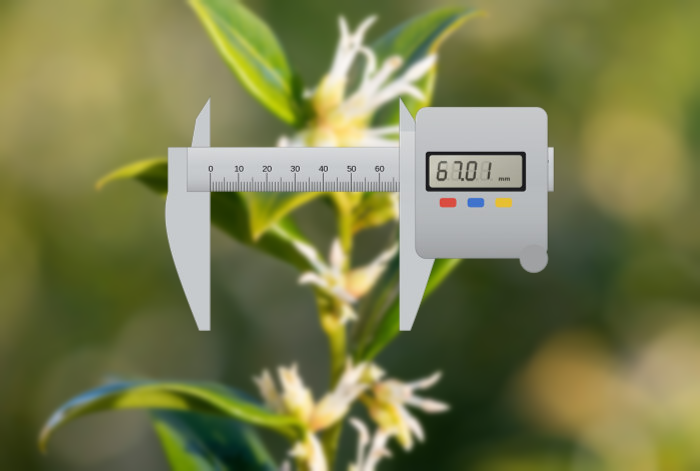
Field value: 67.01 mm
